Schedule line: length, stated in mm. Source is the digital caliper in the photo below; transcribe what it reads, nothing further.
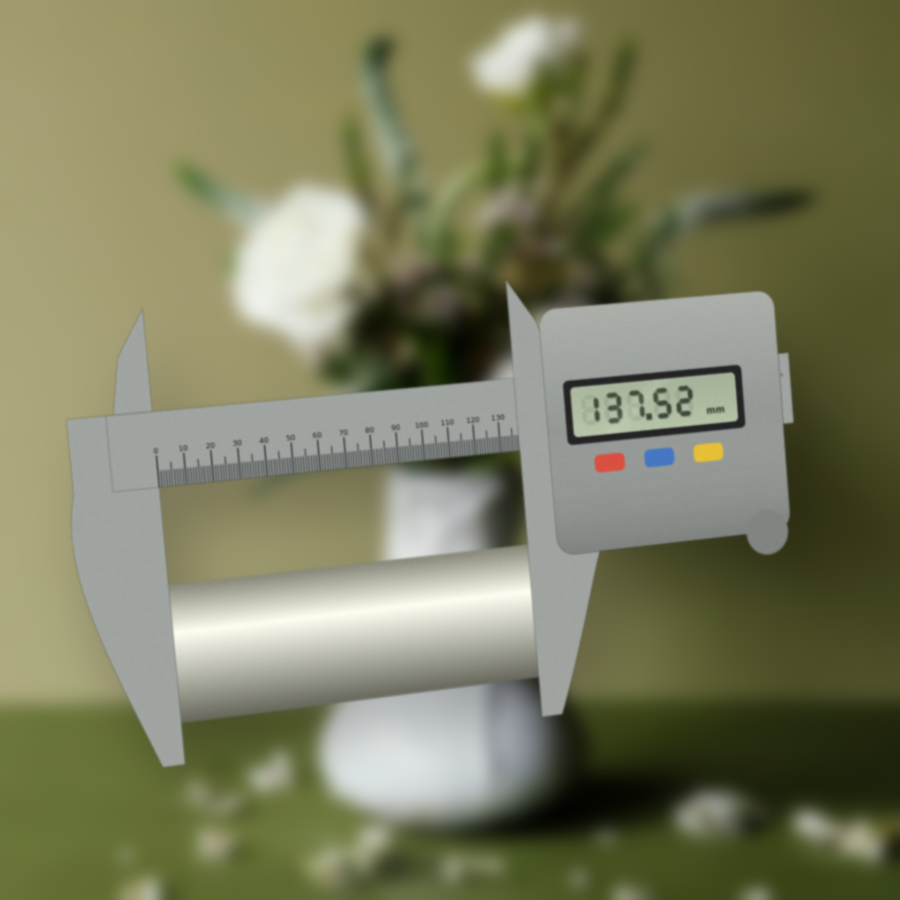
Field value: 137.52 mm
